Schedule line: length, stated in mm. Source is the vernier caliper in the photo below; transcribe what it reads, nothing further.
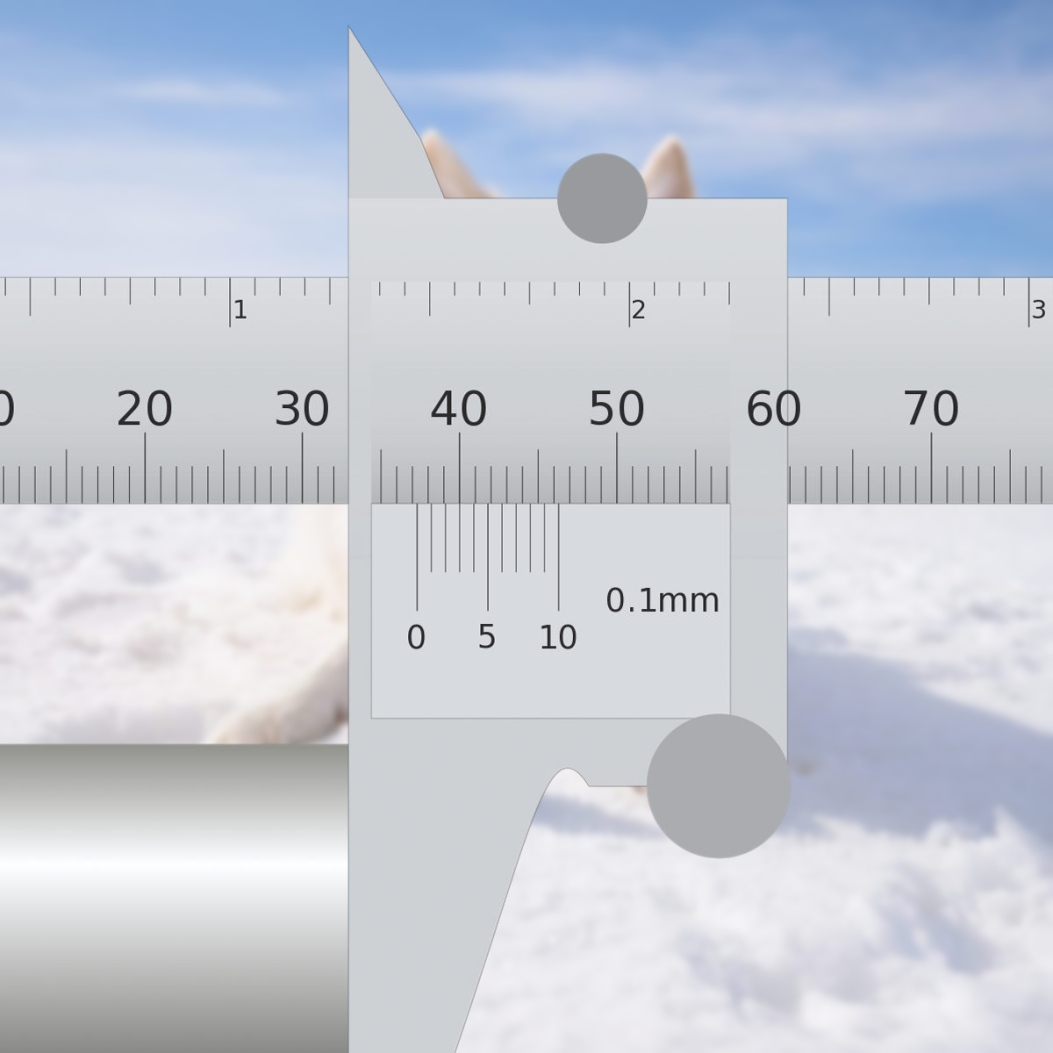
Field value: 37.3 mm
